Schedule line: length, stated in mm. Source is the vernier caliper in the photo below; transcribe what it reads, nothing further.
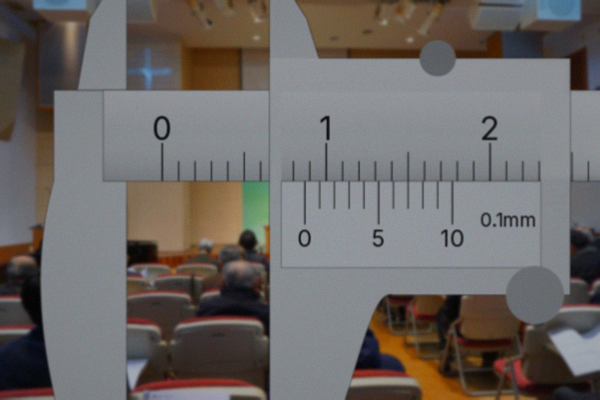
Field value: 8.7 mm
